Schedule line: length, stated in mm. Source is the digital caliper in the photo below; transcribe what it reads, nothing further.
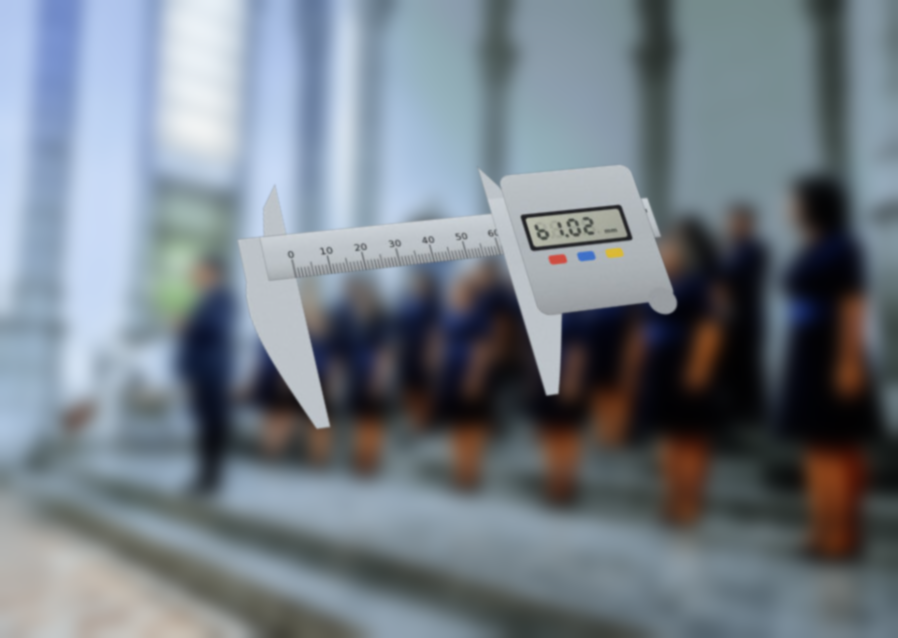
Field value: 61.02 mm
